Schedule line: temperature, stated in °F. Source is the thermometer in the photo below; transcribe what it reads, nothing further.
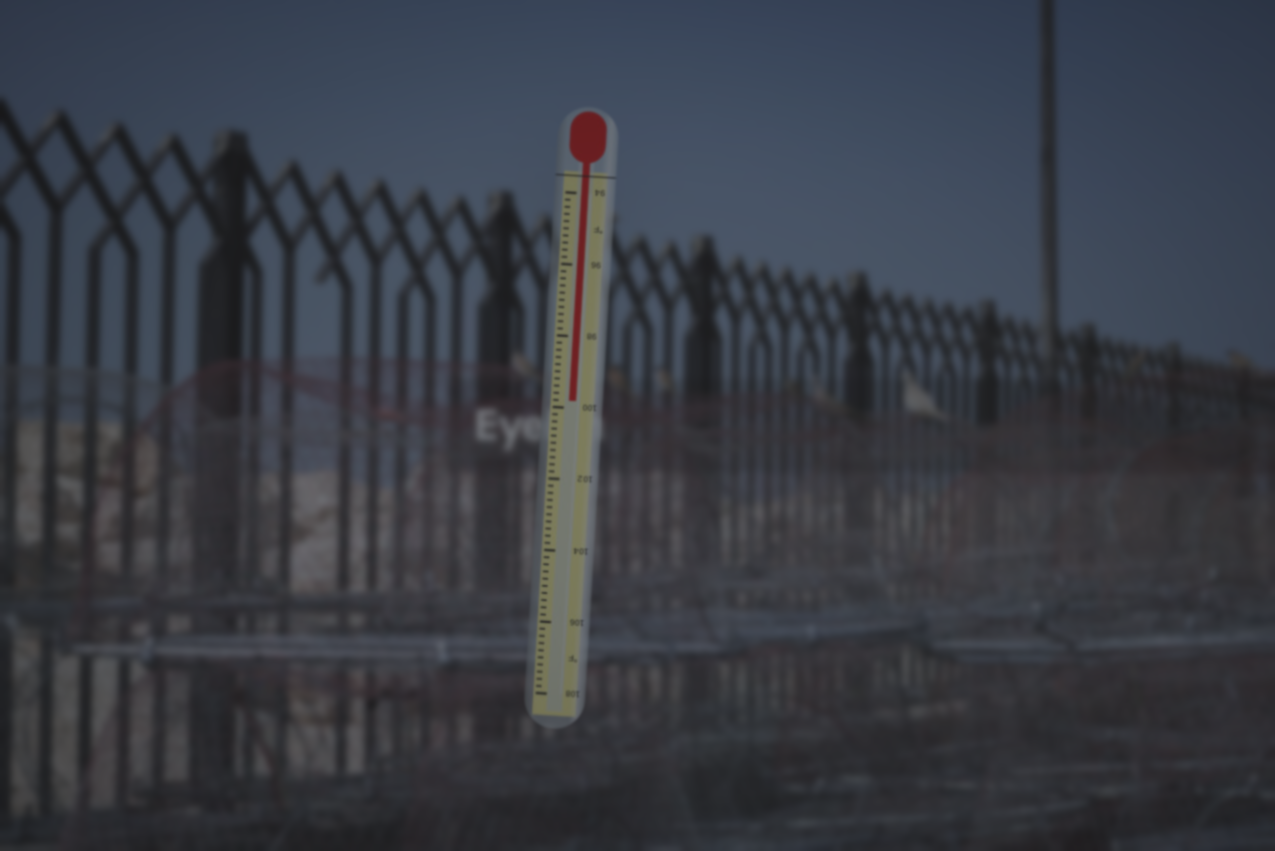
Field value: 99.8 °F
